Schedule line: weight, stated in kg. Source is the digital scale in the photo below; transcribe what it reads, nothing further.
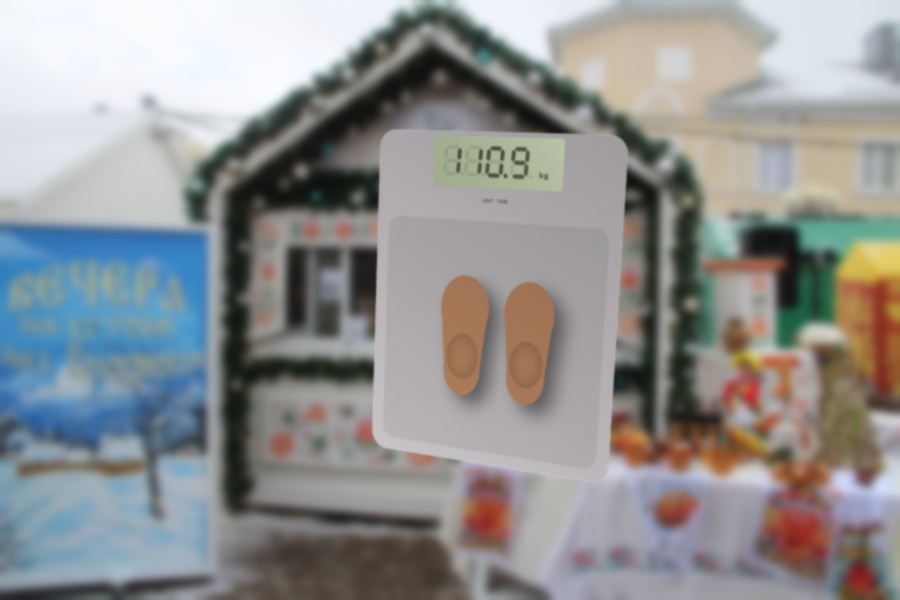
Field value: 110.9 kg
